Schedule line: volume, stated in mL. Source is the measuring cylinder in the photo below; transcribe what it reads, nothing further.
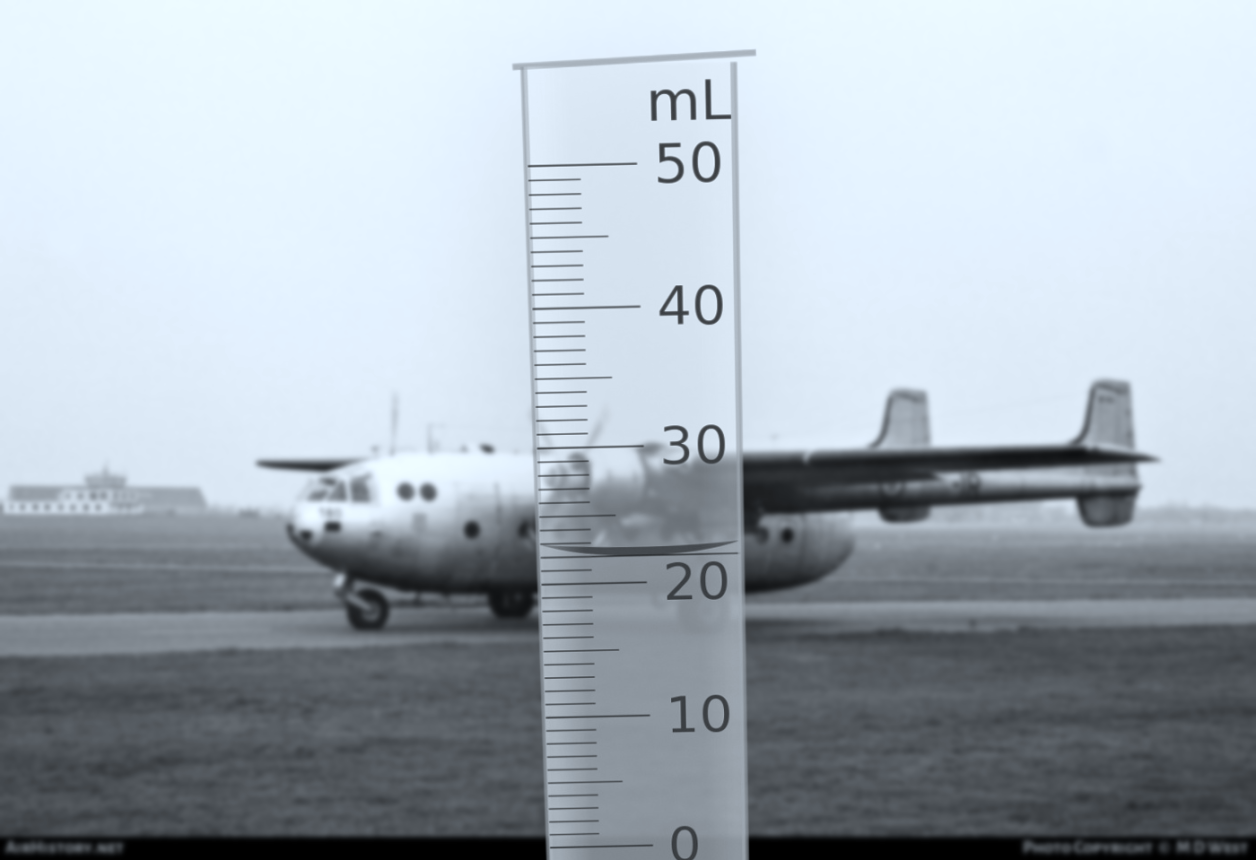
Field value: 22 mL
